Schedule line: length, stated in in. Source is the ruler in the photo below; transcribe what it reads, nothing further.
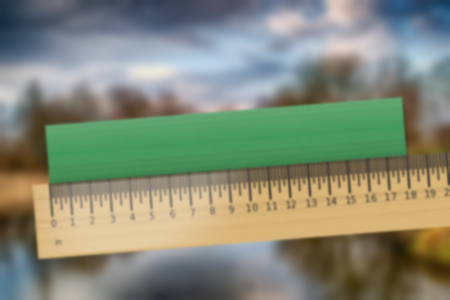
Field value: 18 in
